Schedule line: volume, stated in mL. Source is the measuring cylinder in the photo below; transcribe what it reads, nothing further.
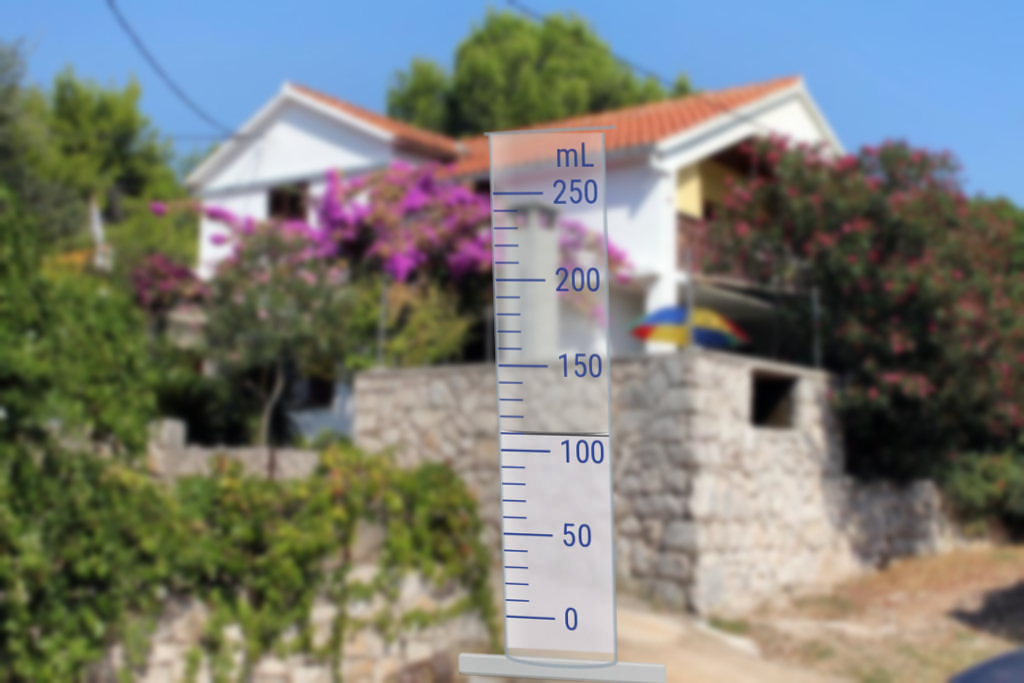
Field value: 110 mL
